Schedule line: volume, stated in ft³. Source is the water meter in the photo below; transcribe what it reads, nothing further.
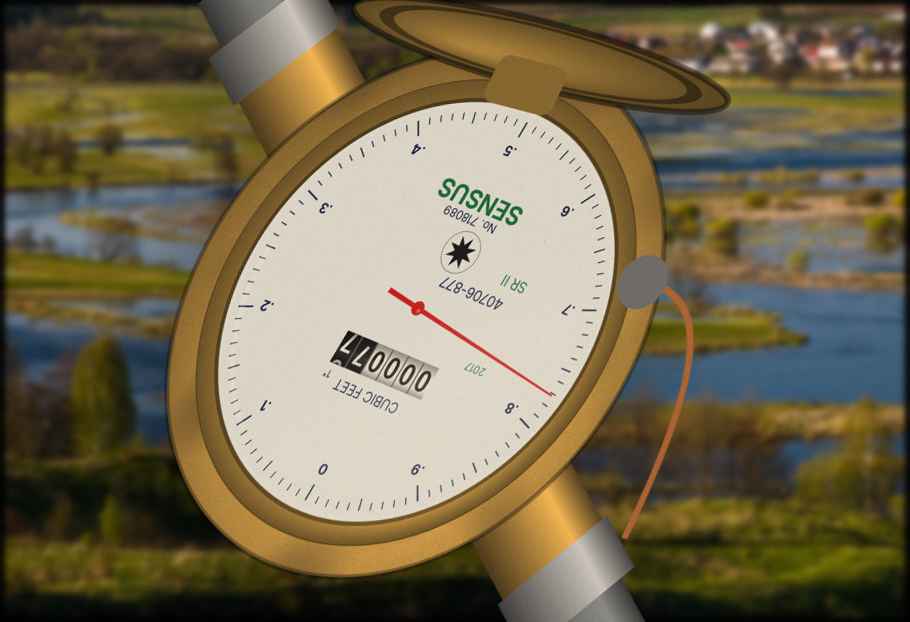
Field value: 76.77 ft³
